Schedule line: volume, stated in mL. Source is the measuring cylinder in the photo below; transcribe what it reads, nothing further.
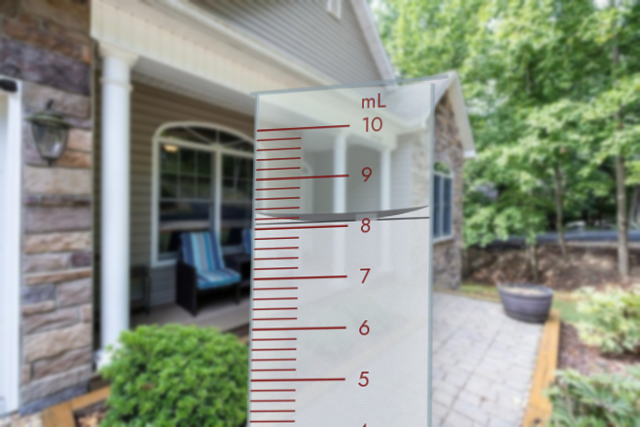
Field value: 8.1 mL
